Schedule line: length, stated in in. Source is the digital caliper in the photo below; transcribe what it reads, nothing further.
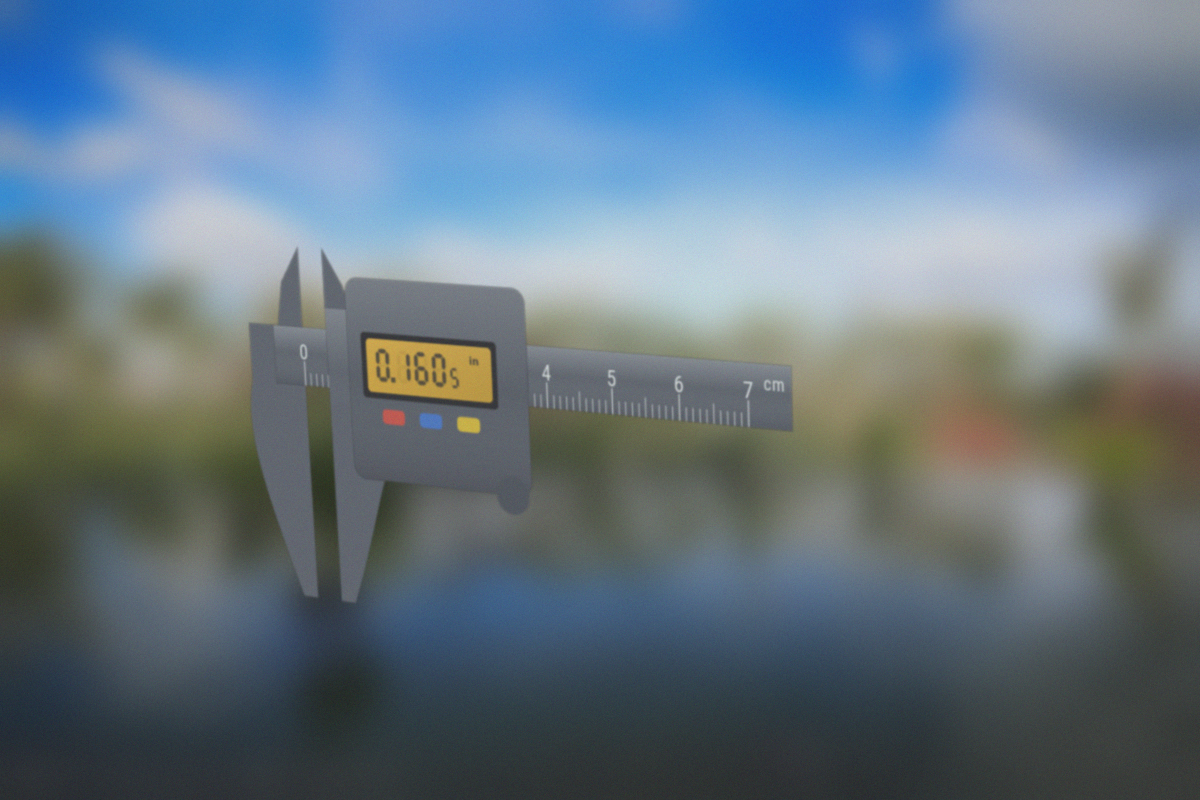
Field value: 0.1605 in
